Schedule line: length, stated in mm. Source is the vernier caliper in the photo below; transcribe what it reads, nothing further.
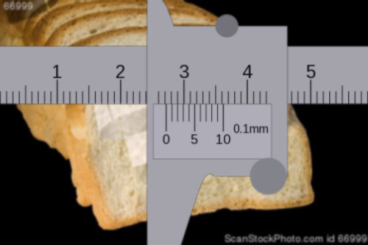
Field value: 27.2 mm
